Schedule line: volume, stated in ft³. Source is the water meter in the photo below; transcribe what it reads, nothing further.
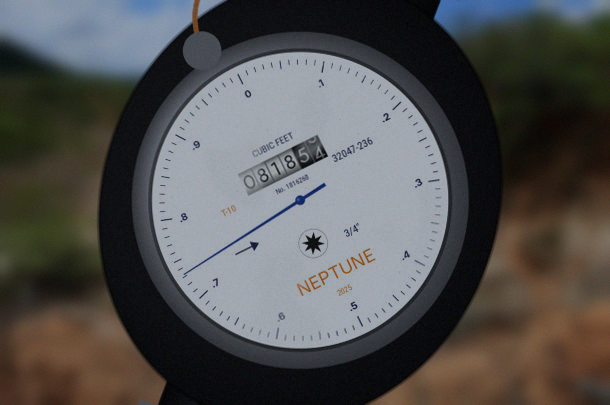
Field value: 81853.73 ft³
